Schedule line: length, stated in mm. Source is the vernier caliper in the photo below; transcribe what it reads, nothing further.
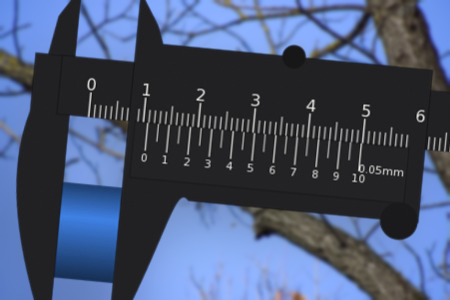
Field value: 10.8 mm
